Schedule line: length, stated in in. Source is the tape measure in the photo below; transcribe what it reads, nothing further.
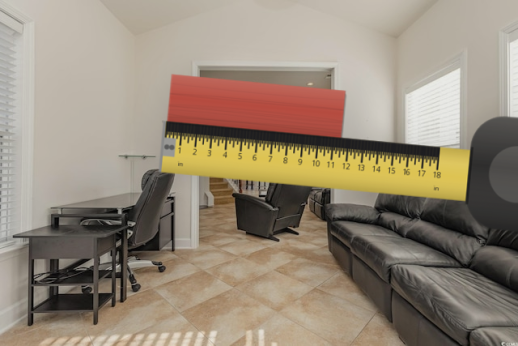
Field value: 11.5 in
